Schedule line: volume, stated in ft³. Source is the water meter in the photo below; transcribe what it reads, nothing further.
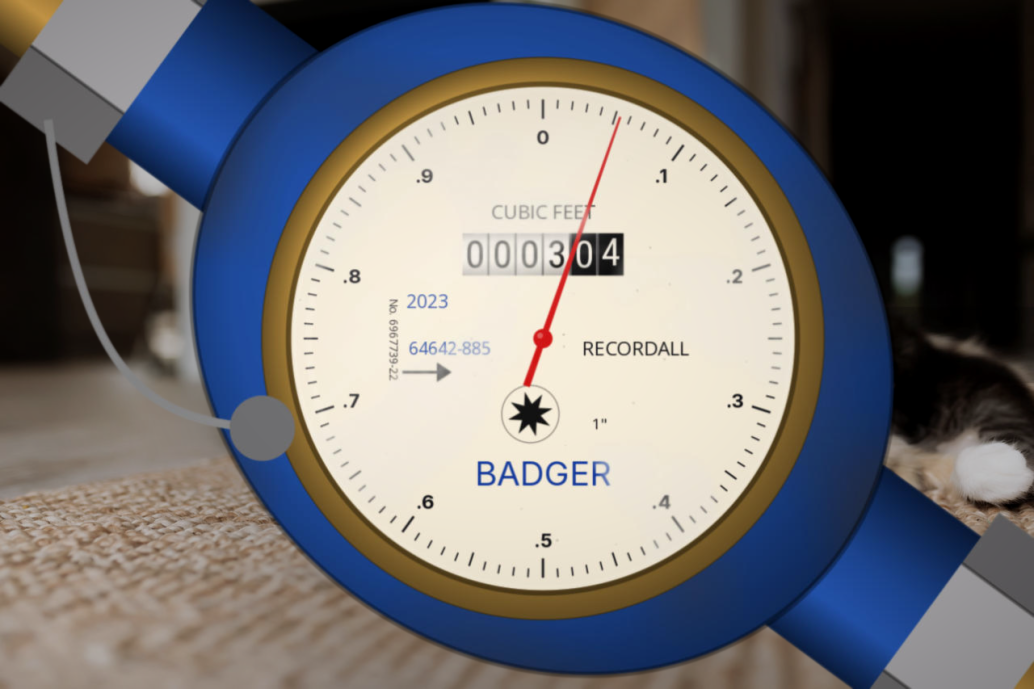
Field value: 304.05 ft³
